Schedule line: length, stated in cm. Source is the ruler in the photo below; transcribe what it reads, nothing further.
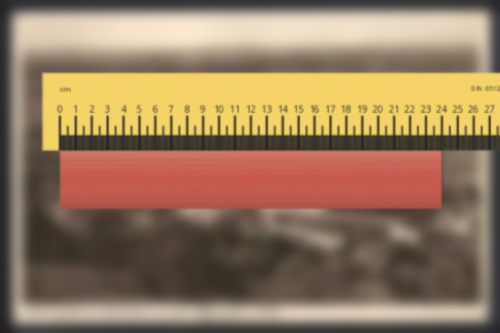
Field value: 24 cm
